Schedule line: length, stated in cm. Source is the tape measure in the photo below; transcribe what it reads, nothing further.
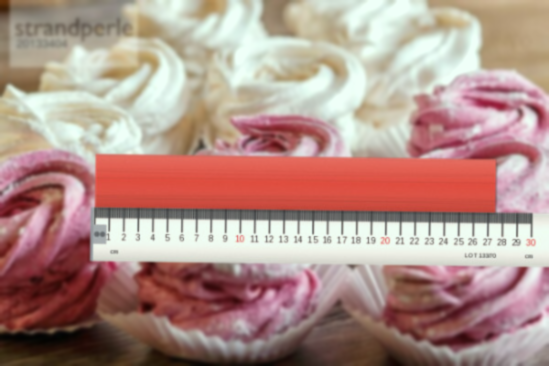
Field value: 27.5 cm
